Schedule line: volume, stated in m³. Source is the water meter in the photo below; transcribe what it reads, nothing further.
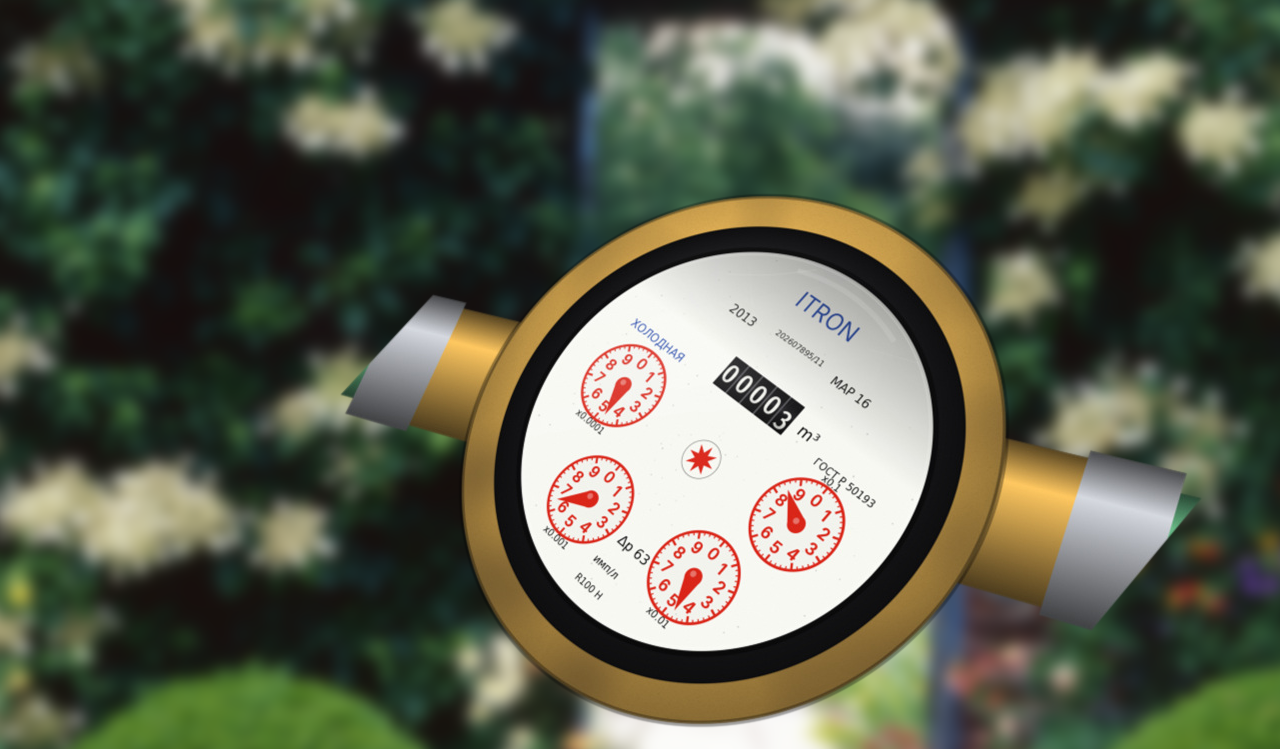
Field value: 2.8464 m³
